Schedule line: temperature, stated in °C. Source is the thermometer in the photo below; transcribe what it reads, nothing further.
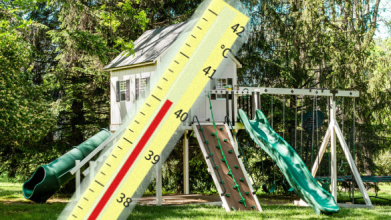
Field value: 40.1 °C
